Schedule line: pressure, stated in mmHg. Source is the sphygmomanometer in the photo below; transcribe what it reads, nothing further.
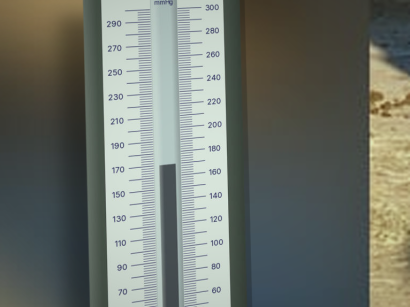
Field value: 170 mmHg
